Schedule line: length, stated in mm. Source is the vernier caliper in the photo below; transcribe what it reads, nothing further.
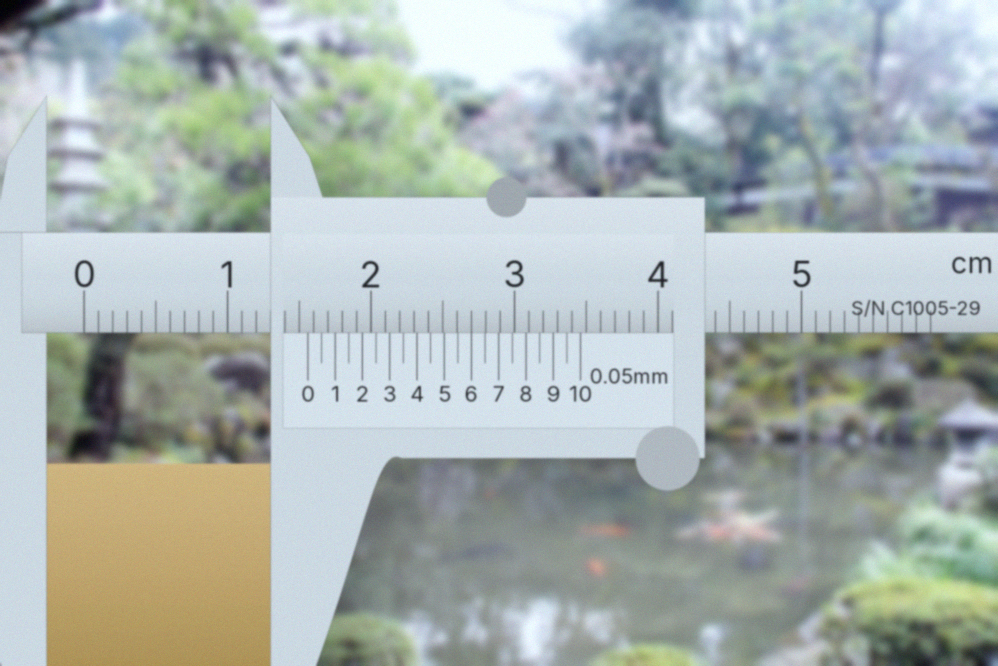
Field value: 15.6 mm
